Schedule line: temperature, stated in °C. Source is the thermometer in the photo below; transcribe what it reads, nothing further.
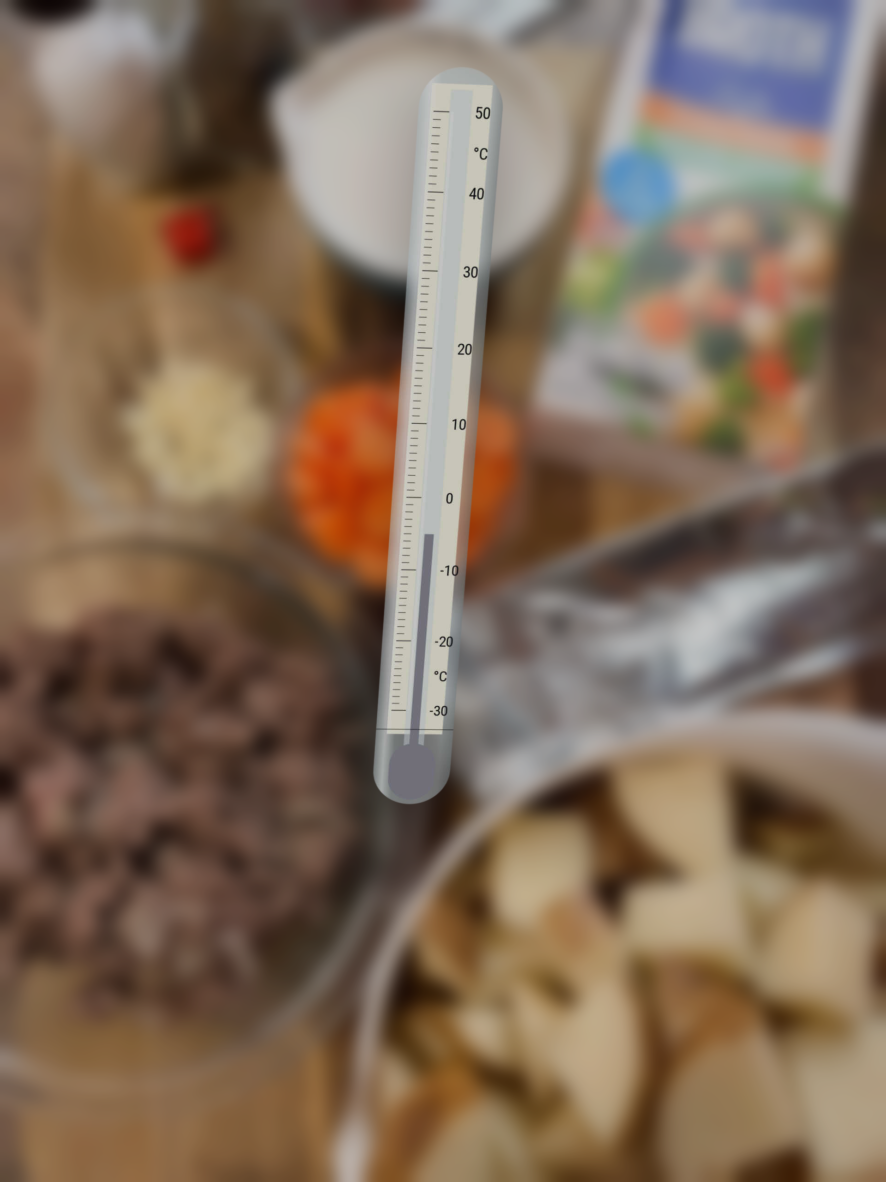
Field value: -5 °C
